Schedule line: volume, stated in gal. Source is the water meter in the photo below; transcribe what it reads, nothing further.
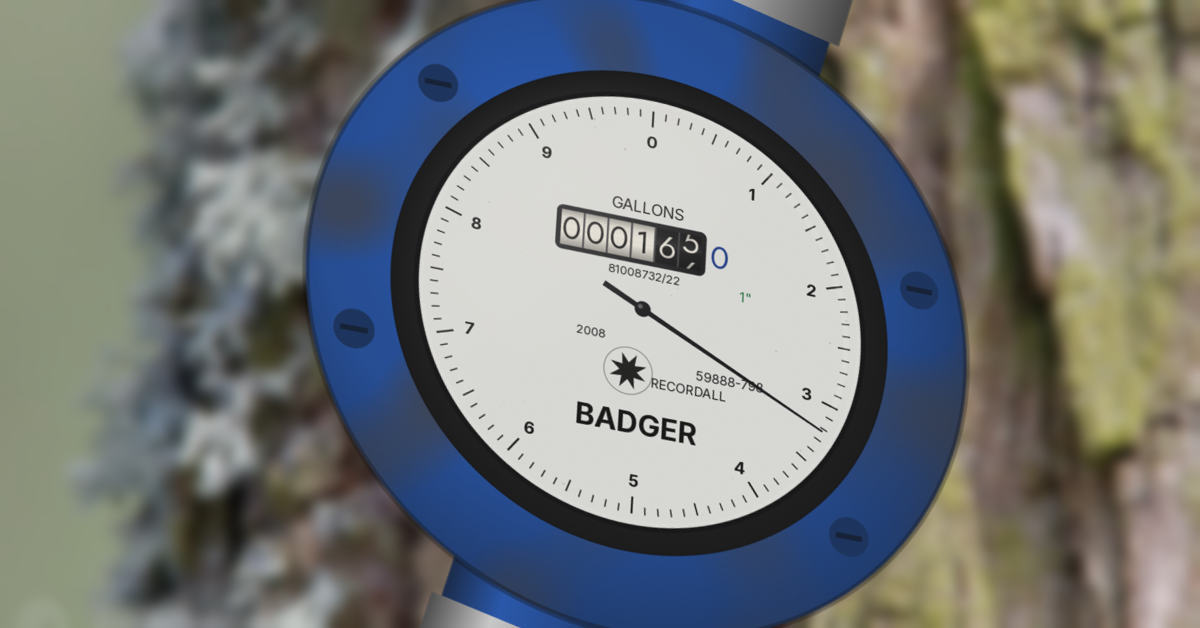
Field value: 1653.2 gal
